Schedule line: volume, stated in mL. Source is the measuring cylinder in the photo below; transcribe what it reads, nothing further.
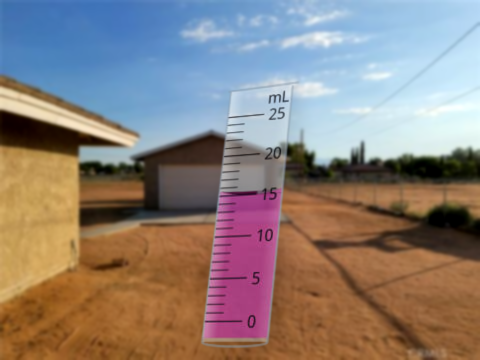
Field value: 15 mL
